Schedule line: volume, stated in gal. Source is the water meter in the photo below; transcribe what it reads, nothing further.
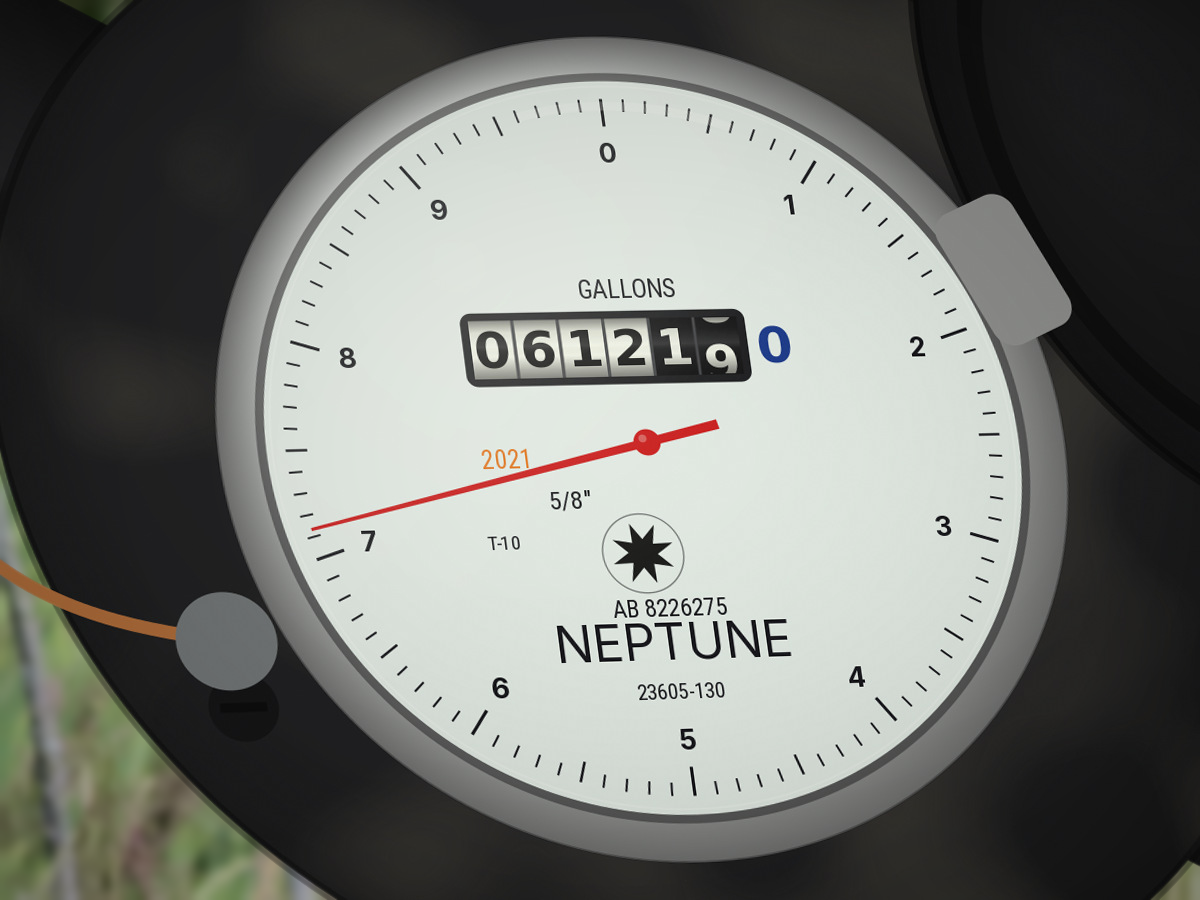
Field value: 612187.1 gal
